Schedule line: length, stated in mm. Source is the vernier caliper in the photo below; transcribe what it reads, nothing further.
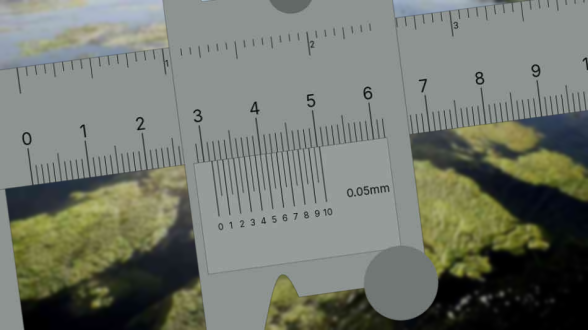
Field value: 31.4 mm
